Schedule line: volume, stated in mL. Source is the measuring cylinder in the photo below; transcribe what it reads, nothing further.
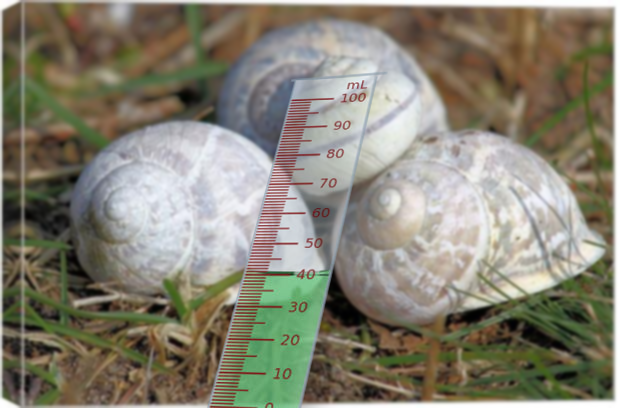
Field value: 40 mL
